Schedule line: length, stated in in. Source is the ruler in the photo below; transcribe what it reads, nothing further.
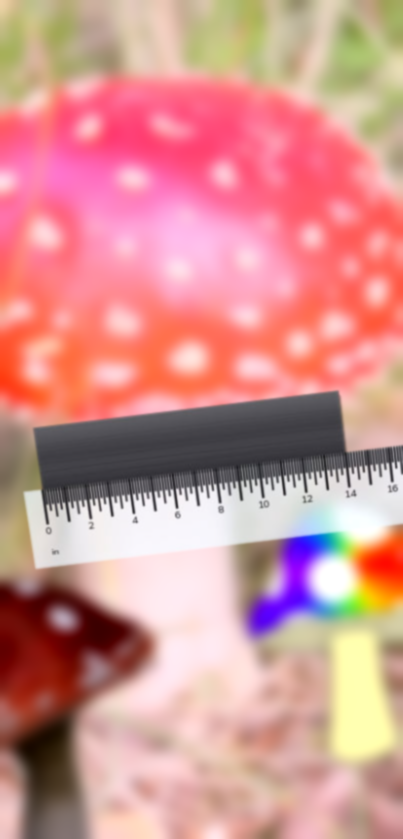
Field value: 14 in
